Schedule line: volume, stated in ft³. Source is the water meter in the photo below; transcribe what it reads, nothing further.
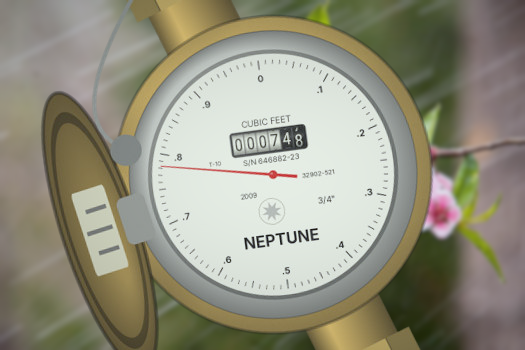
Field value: 747.78 ft³
